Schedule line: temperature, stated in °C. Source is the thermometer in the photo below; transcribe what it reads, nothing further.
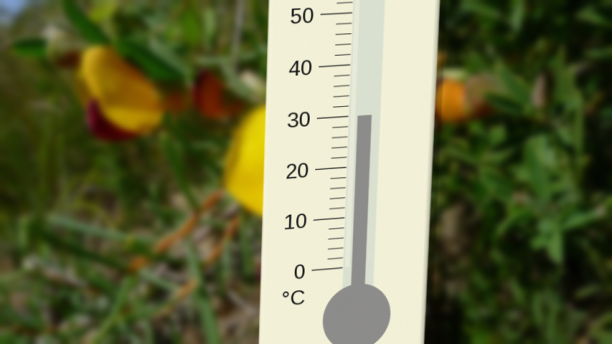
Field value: 30 °C
